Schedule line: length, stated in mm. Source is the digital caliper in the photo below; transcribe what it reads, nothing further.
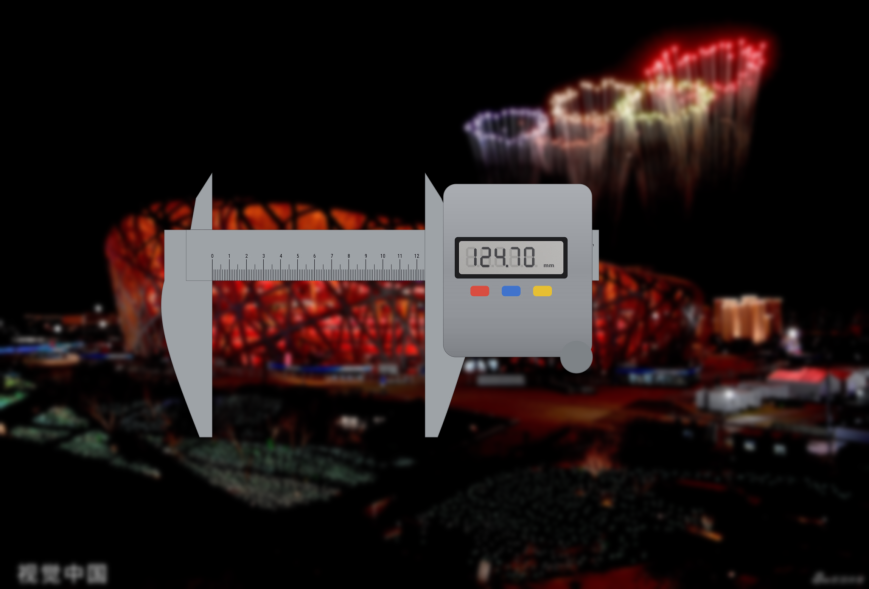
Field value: 124.70 mm
